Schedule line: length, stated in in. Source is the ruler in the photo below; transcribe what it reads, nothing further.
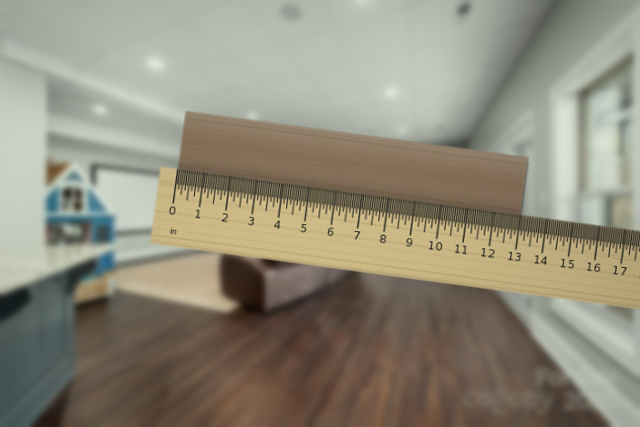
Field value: 13 in
